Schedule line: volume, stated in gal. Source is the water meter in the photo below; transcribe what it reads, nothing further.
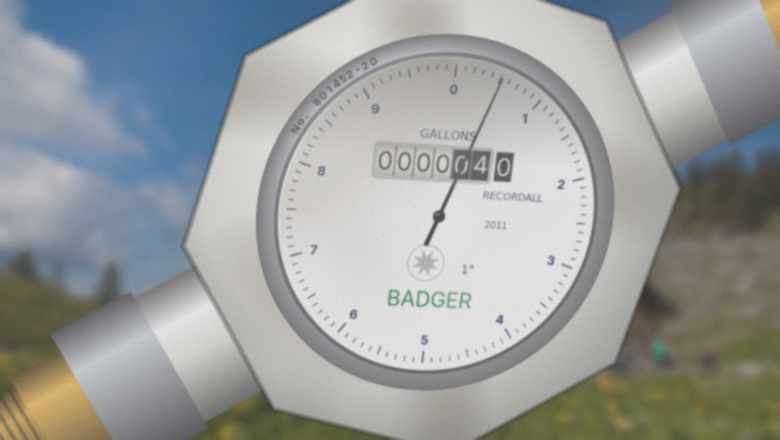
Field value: 40.5 gal
